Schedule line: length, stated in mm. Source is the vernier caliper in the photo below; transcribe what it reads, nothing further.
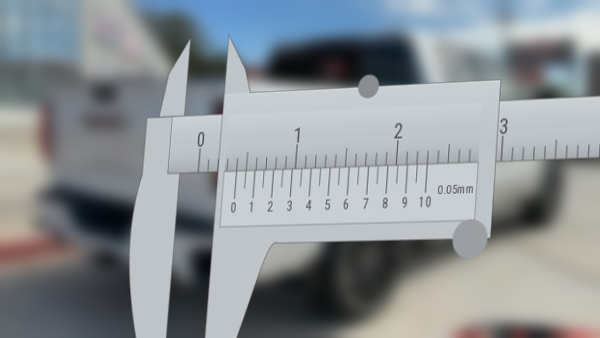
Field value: 4.0 mm
